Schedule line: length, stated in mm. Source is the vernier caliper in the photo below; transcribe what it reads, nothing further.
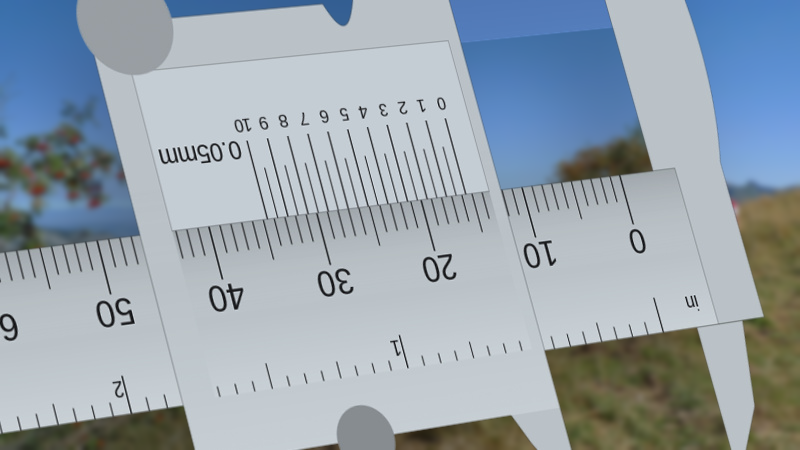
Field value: 15.6 mm
